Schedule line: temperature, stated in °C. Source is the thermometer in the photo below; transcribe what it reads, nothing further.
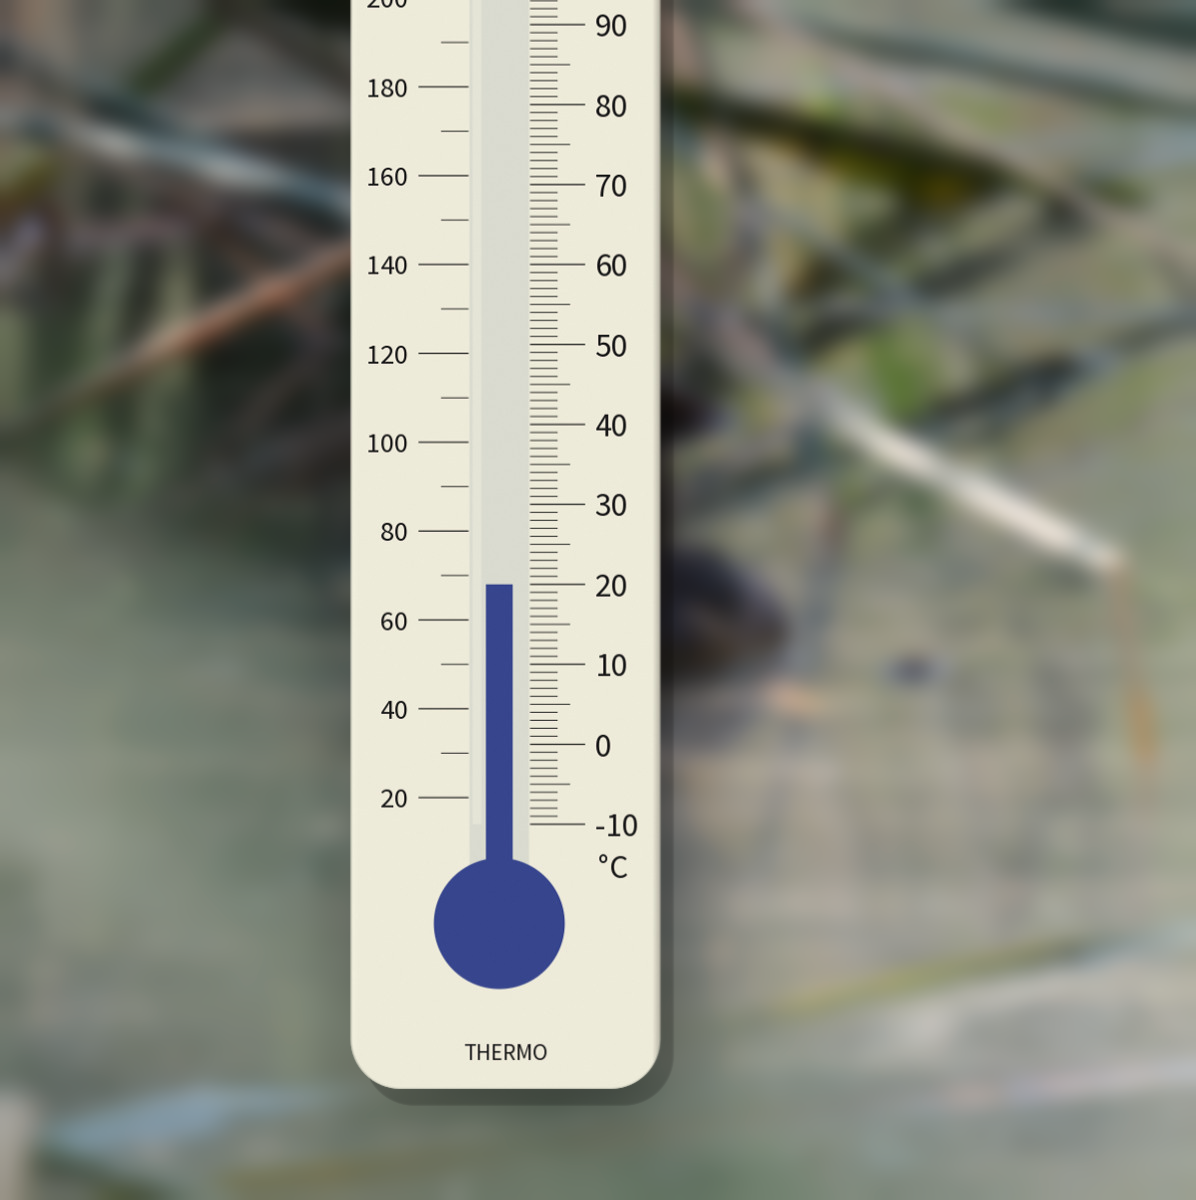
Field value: 20 °C
